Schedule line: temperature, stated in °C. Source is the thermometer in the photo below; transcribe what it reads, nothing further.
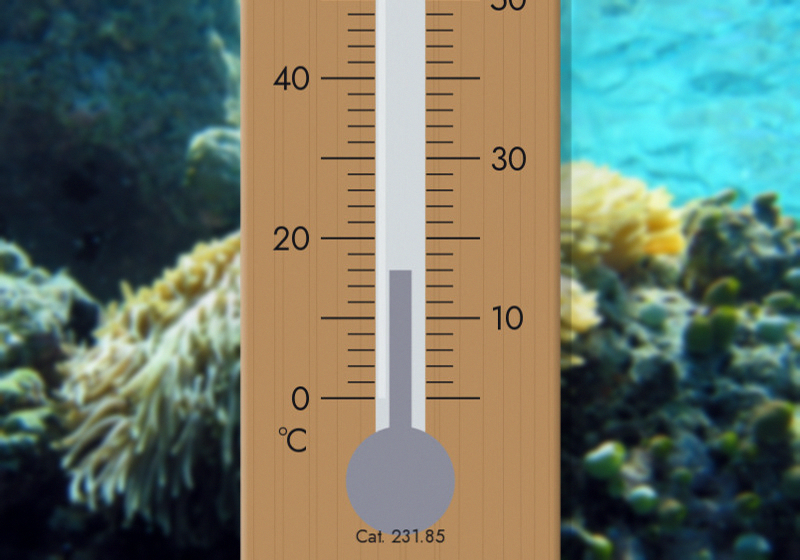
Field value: 16 °C
